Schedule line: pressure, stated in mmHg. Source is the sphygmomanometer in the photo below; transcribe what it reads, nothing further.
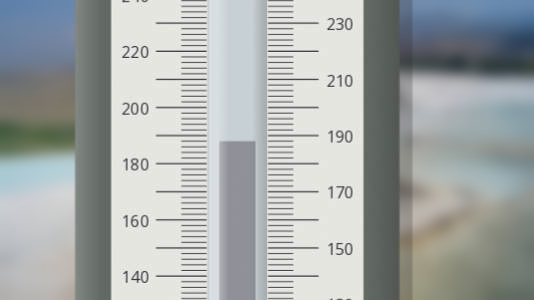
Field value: 188 mmHg
